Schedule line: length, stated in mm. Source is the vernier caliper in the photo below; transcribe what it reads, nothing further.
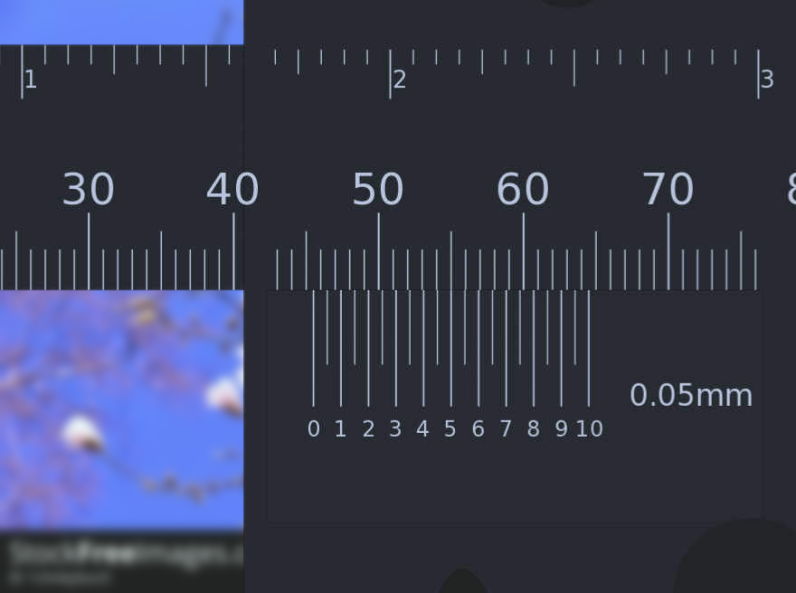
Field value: 45.5 mm
